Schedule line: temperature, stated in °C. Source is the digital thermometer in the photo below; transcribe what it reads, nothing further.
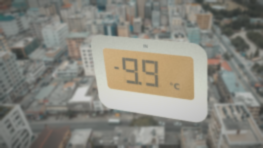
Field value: -9.9 °C
